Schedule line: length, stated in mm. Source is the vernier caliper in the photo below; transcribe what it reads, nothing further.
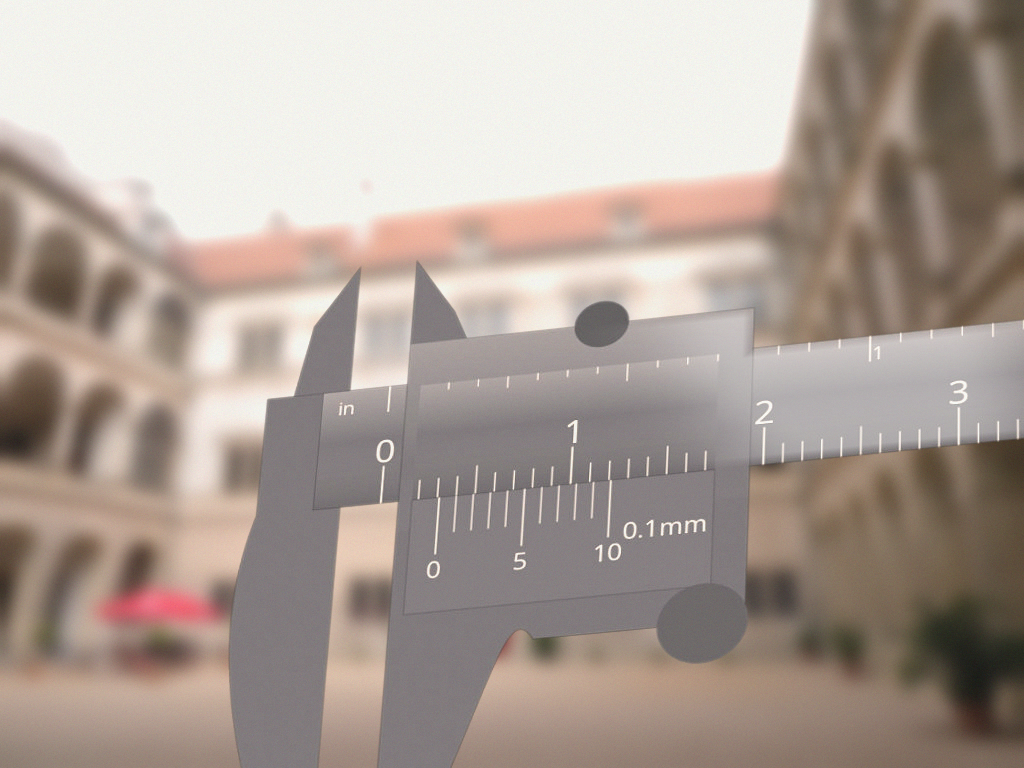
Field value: 3.1 mm
